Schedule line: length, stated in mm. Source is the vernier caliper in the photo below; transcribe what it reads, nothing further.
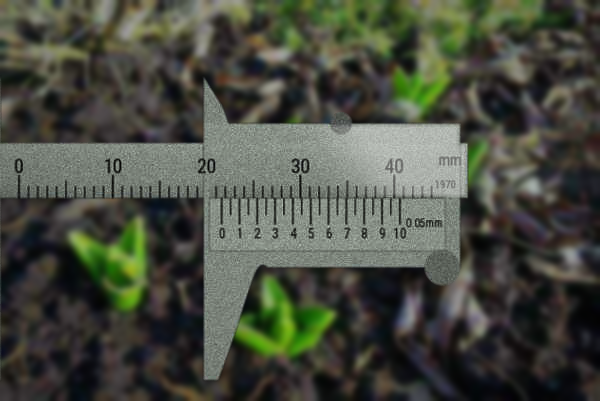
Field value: 21.6 mm
